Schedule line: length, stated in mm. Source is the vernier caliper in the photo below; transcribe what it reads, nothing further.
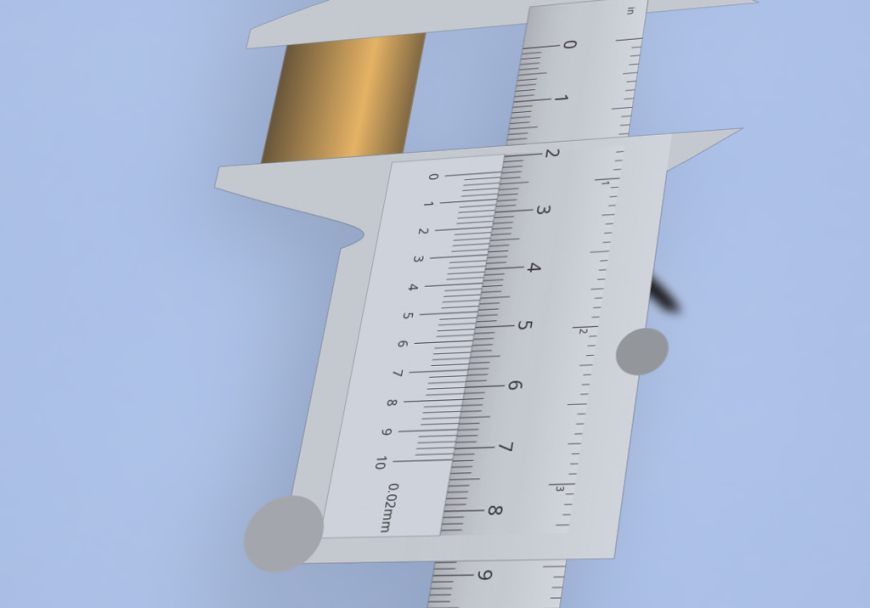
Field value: 22.8 mm
